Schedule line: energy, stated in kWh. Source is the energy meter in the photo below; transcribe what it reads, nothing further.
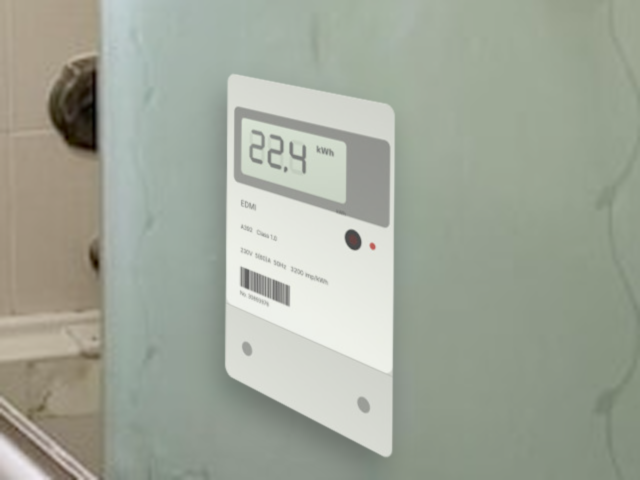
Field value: 22.4 kWh
